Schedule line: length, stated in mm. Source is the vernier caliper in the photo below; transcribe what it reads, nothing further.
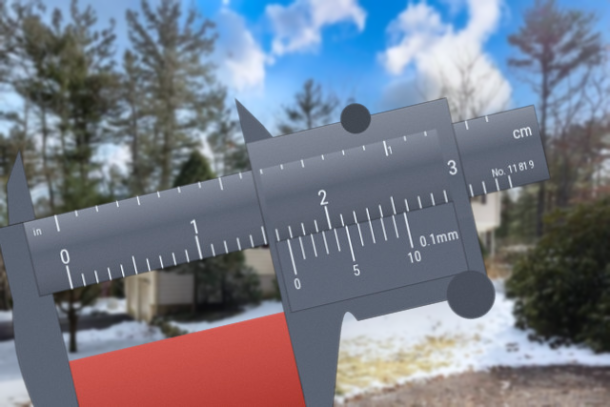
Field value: 16.7 mm
